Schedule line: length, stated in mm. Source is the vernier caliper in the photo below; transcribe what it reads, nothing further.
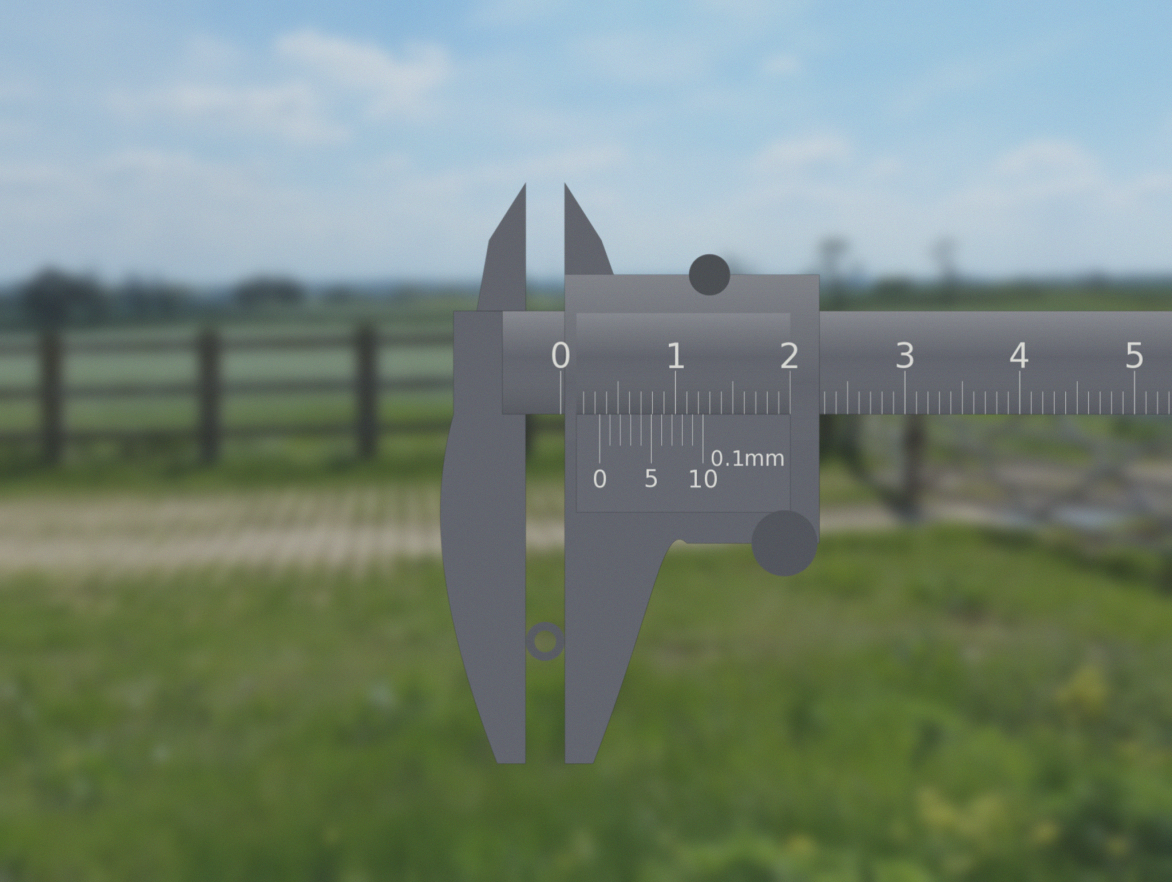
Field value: 3.4 mm
